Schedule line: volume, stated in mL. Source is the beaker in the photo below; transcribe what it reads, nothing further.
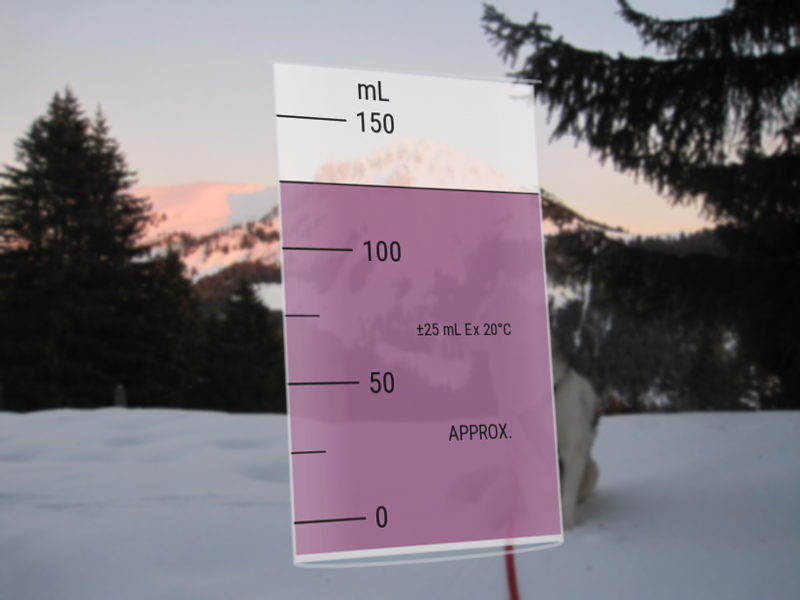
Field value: 125 mL
